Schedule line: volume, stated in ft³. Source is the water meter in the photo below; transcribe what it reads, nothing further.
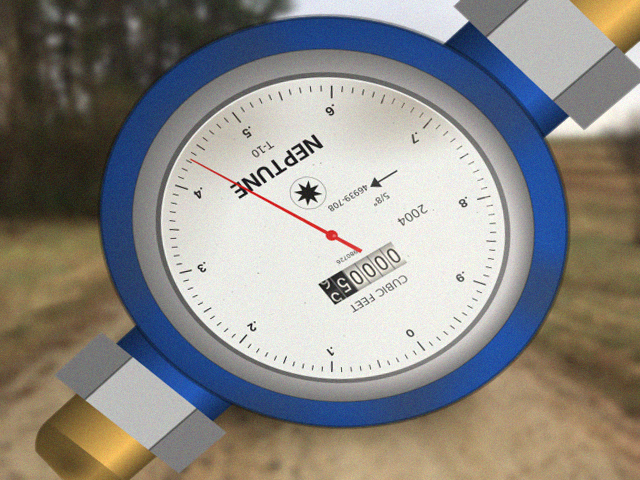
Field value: 55.43 ft³
